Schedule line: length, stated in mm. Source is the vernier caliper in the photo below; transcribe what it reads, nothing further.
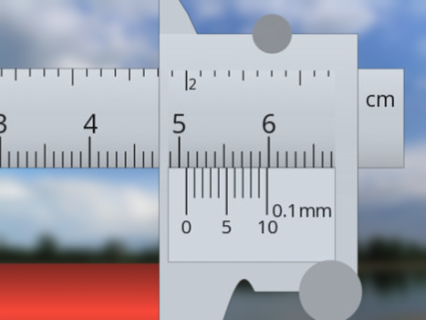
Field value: 50.8 mm
